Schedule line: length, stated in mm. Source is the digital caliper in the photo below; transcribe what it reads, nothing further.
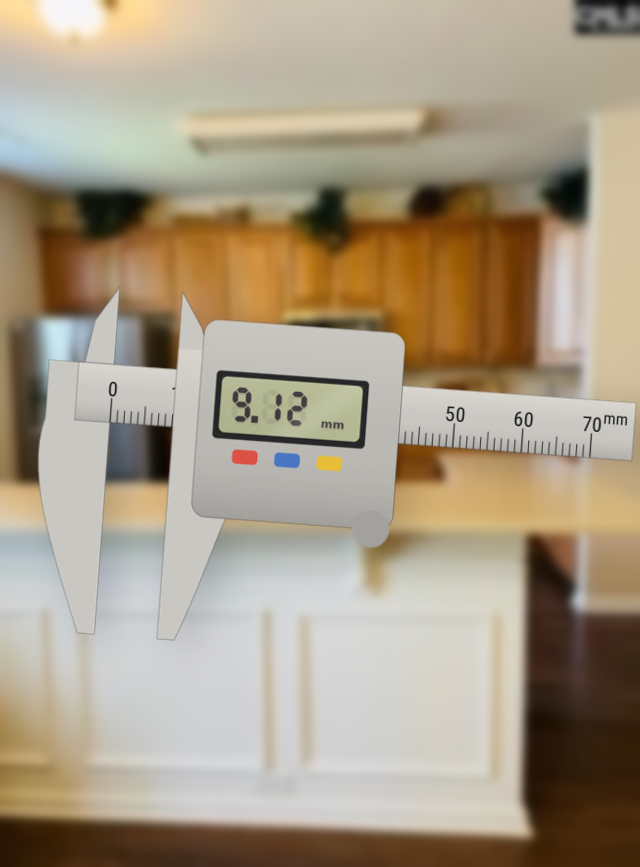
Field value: 9.12 mm
